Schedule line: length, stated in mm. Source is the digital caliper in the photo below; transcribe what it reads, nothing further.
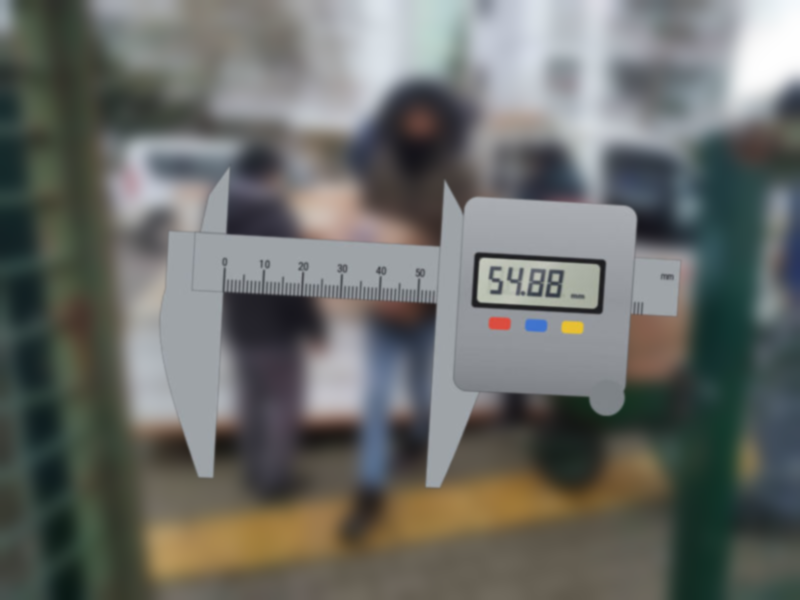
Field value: 54.88 mm
